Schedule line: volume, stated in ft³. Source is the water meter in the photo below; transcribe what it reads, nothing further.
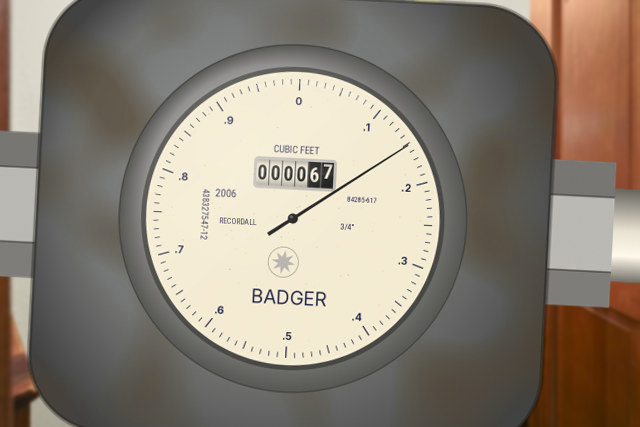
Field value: 67.15 ft³
